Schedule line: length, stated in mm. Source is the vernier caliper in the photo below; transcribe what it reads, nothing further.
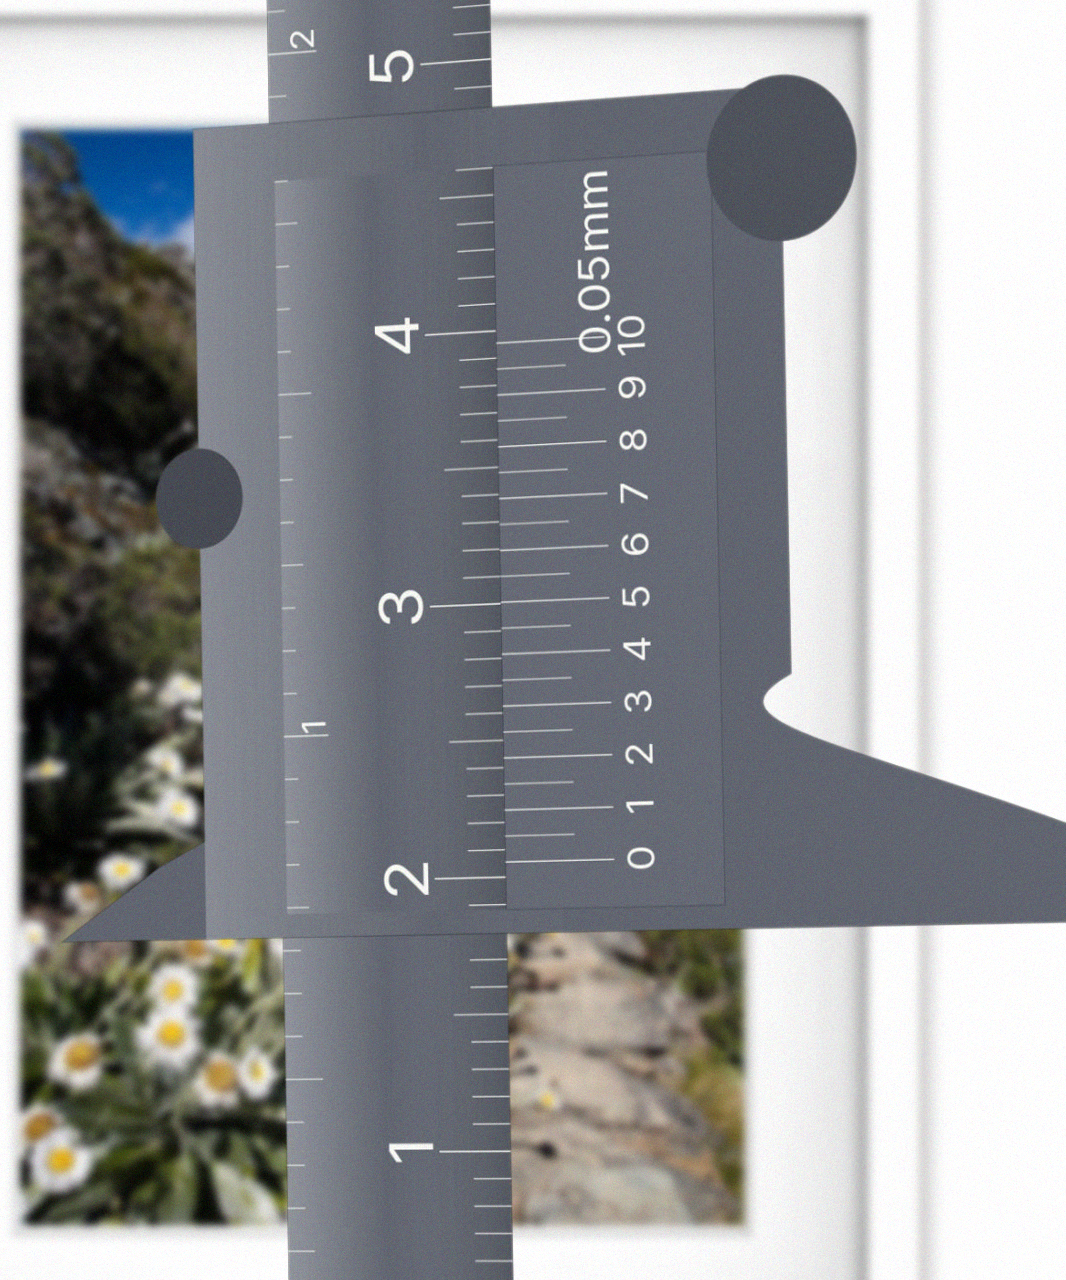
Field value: 20.55 mm
